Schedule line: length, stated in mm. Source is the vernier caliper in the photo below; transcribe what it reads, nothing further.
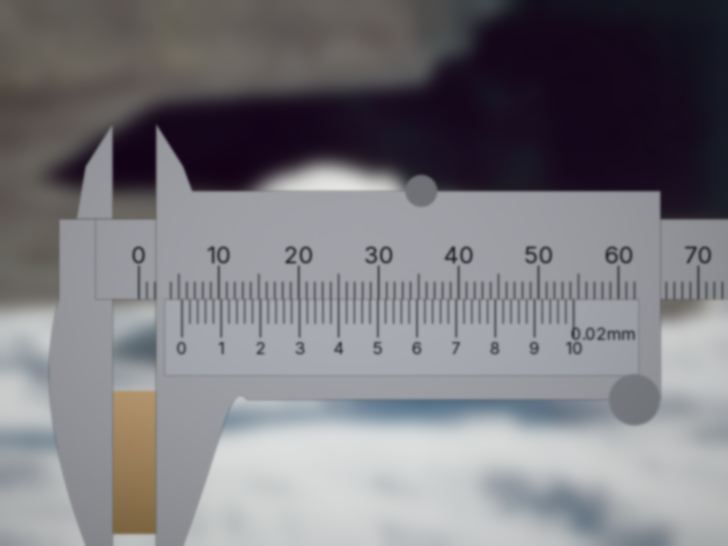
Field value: 5.4 mm
